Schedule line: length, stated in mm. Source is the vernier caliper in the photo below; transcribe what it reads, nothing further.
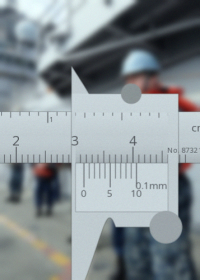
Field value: 31.6 mm
